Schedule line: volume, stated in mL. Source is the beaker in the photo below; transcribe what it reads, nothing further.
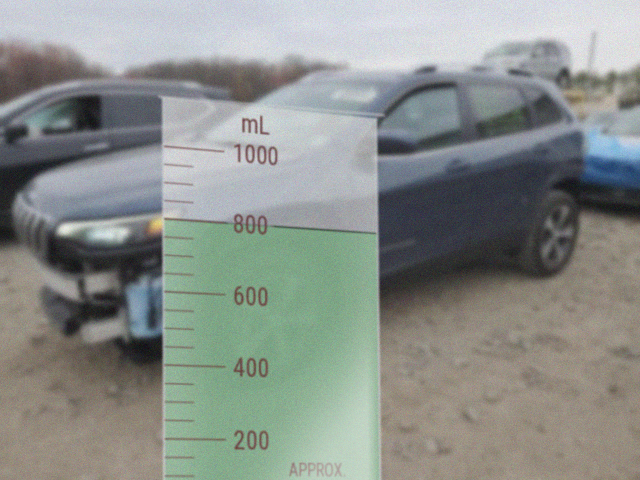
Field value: 800 mL
